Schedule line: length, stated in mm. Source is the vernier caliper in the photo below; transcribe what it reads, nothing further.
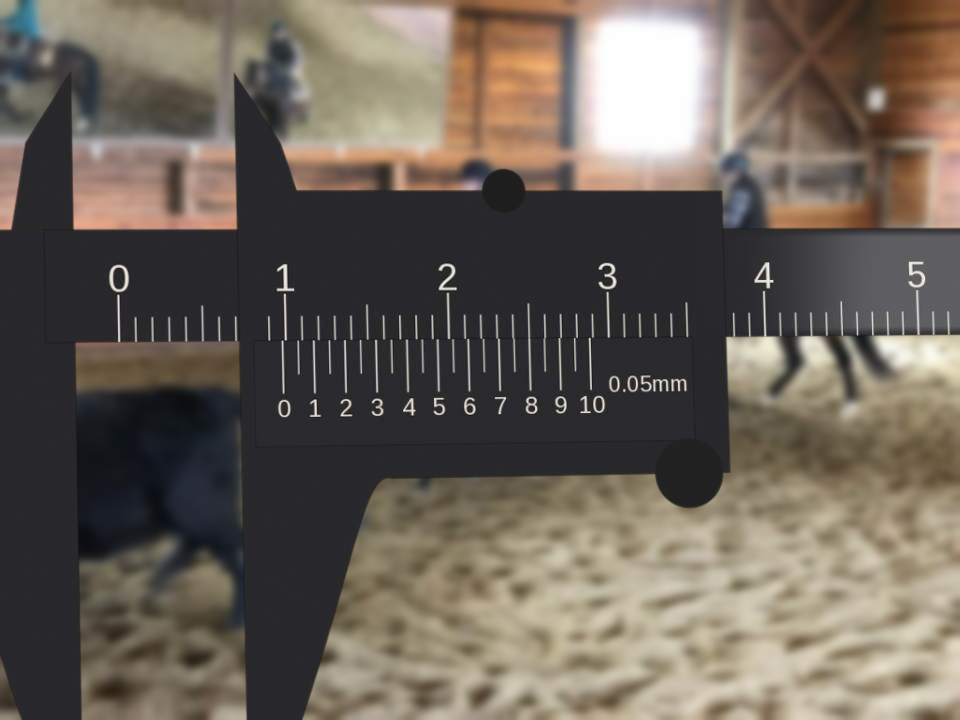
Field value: 9.8 mm
